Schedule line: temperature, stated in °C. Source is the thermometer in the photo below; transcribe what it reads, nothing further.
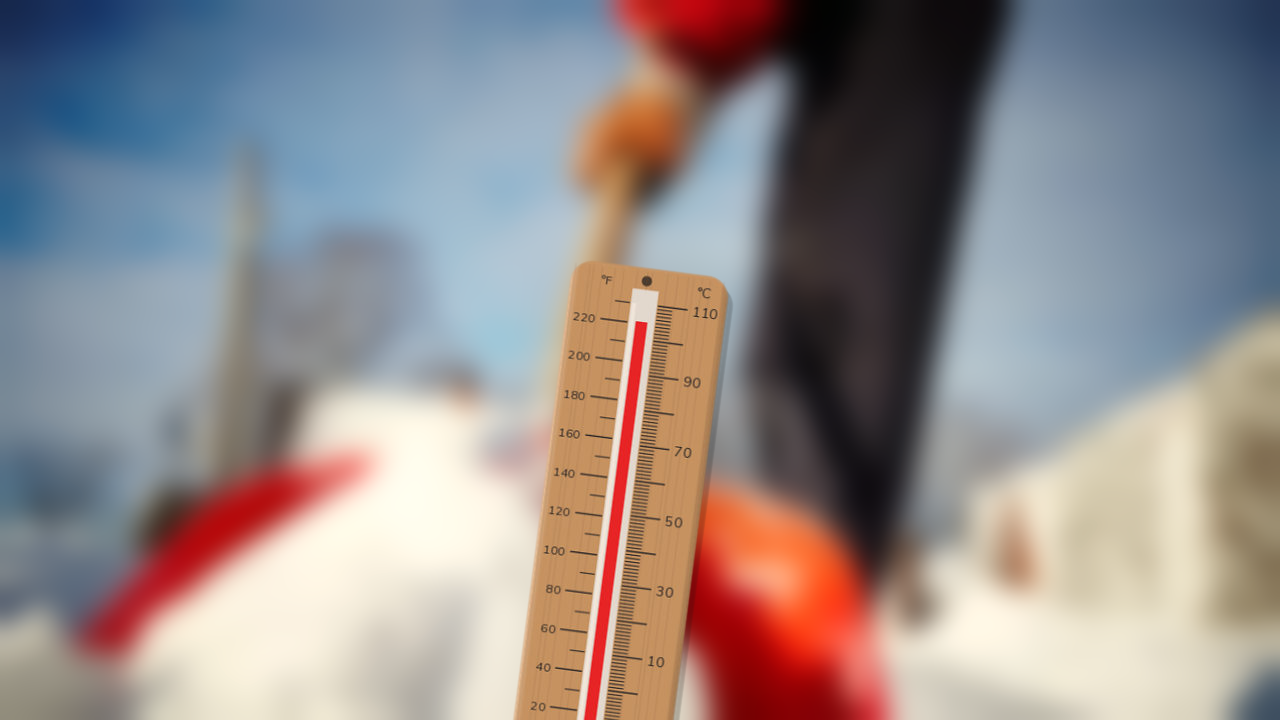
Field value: 105 °C
